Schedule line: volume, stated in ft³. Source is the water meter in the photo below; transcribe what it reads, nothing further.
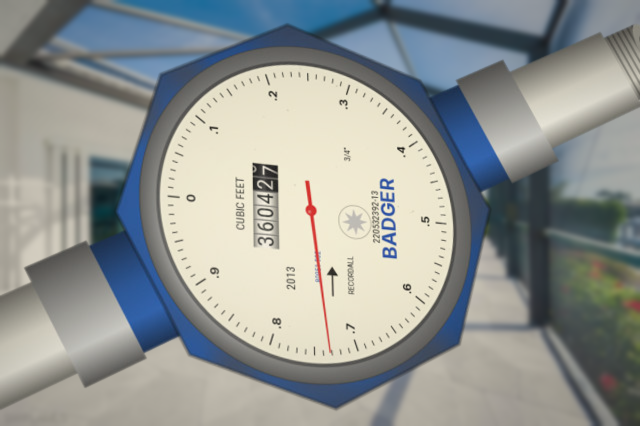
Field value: 360426.73 ft³
